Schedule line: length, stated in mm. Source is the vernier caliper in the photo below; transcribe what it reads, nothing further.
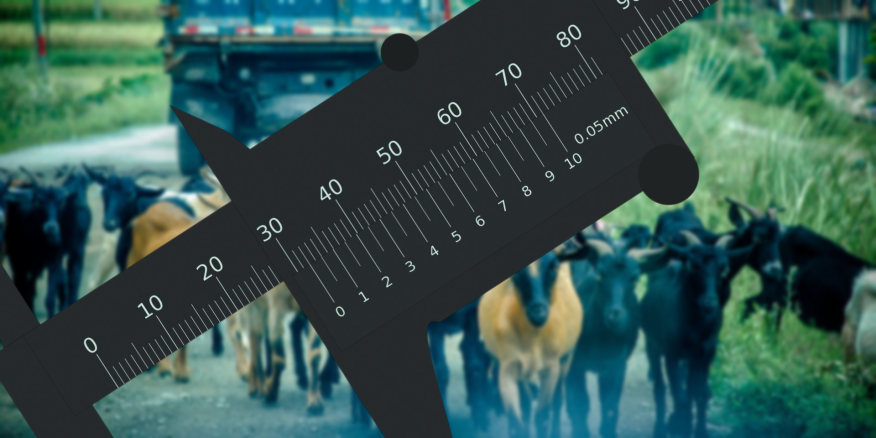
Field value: 32.0 mm
